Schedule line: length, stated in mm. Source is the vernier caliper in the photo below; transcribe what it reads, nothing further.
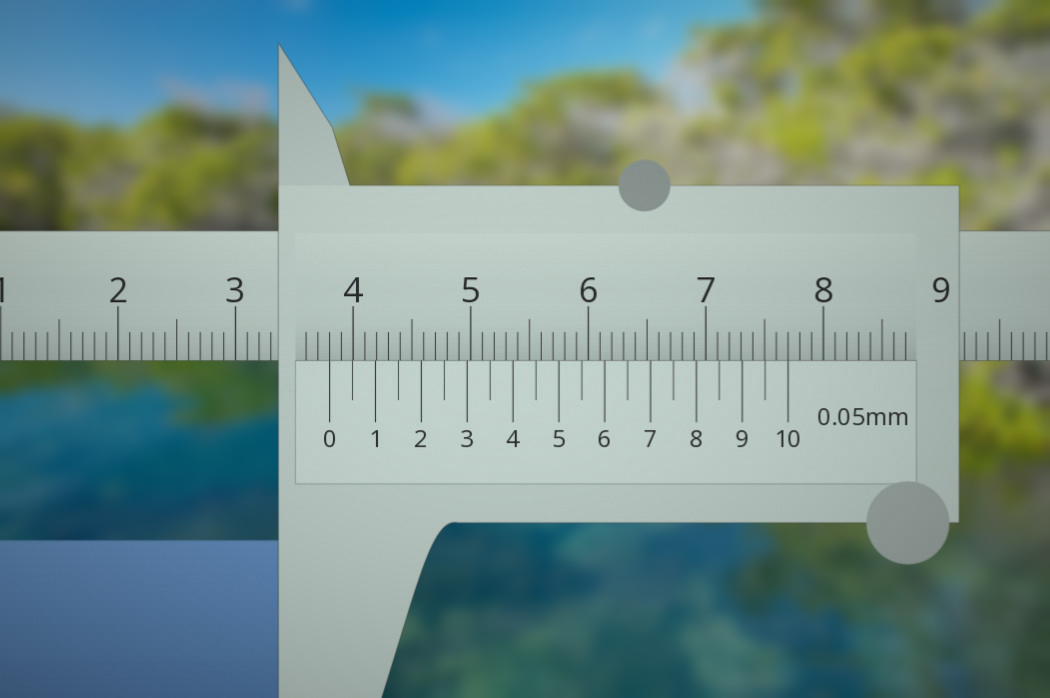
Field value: 38.0 mm
